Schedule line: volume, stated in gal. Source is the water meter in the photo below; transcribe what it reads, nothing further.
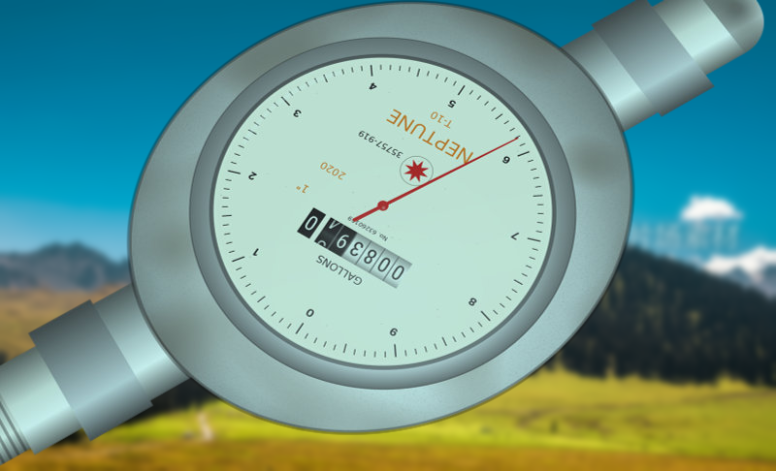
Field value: 83935.8 gal
